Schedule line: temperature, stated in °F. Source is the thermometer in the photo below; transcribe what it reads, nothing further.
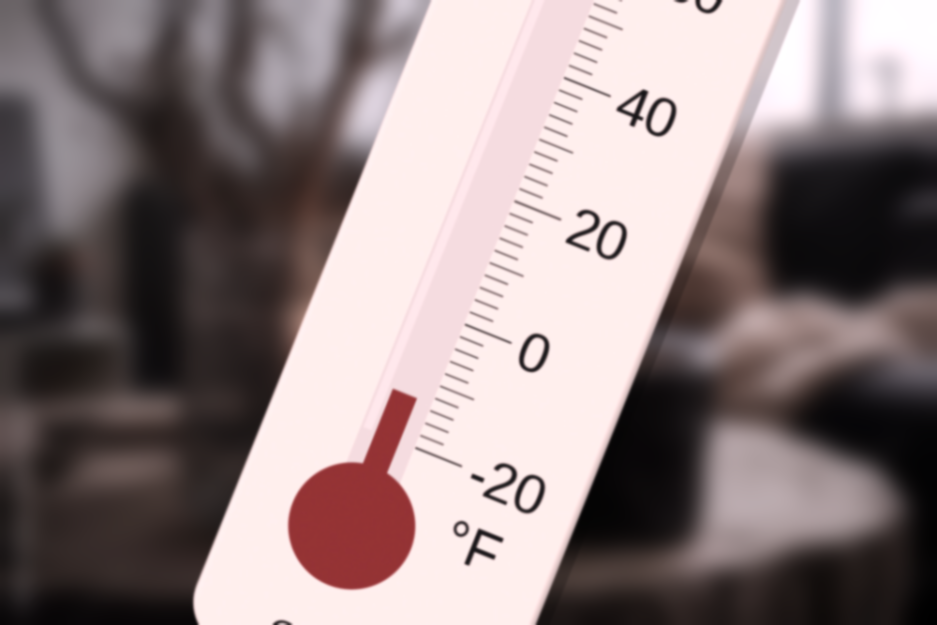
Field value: -13 °F
